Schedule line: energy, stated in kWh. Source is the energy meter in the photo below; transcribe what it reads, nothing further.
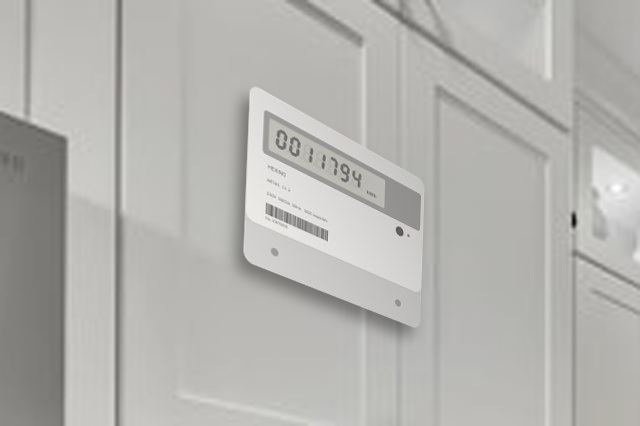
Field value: 11794 kWh
